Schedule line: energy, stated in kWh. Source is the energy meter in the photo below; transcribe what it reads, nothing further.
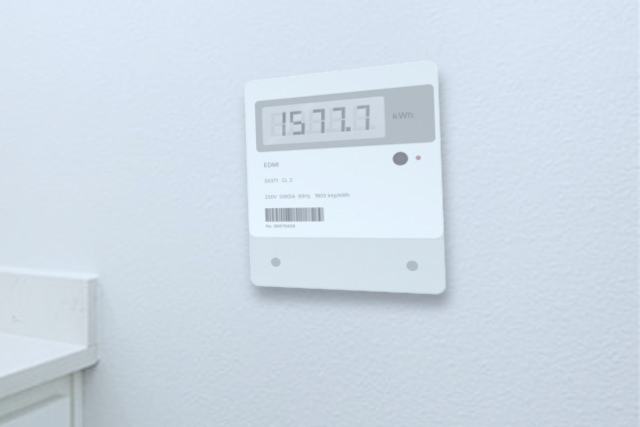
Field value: 1577.7 kWh
